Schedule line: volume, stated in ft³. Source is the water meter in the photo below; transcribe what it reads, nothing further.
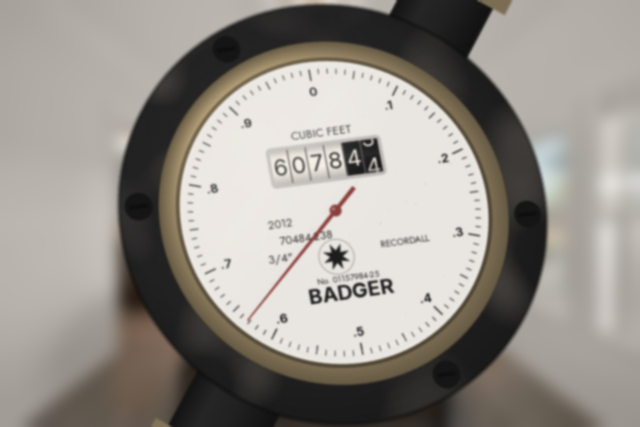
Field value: 607843.63 ft³
